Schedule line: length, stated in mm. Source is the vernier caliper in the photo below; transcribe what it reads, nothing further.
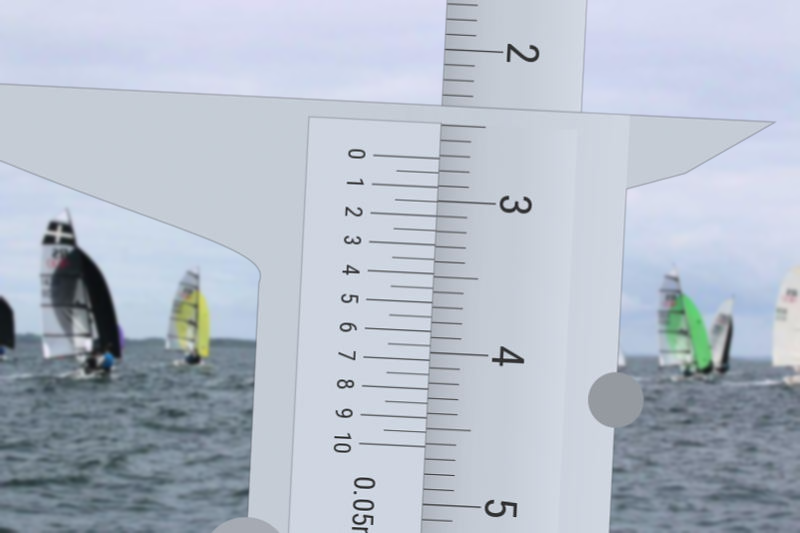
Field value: 27.2 mm
